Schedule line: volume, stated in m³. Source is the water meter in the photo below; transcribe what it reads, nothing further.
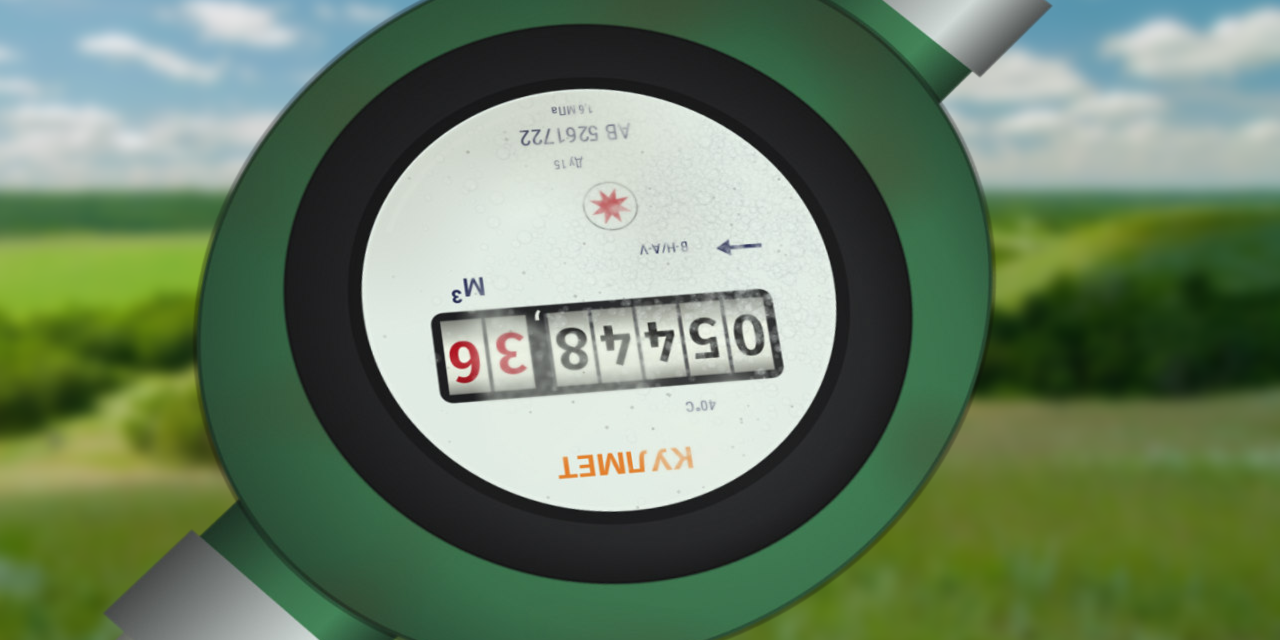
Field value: 5448.36 m³
